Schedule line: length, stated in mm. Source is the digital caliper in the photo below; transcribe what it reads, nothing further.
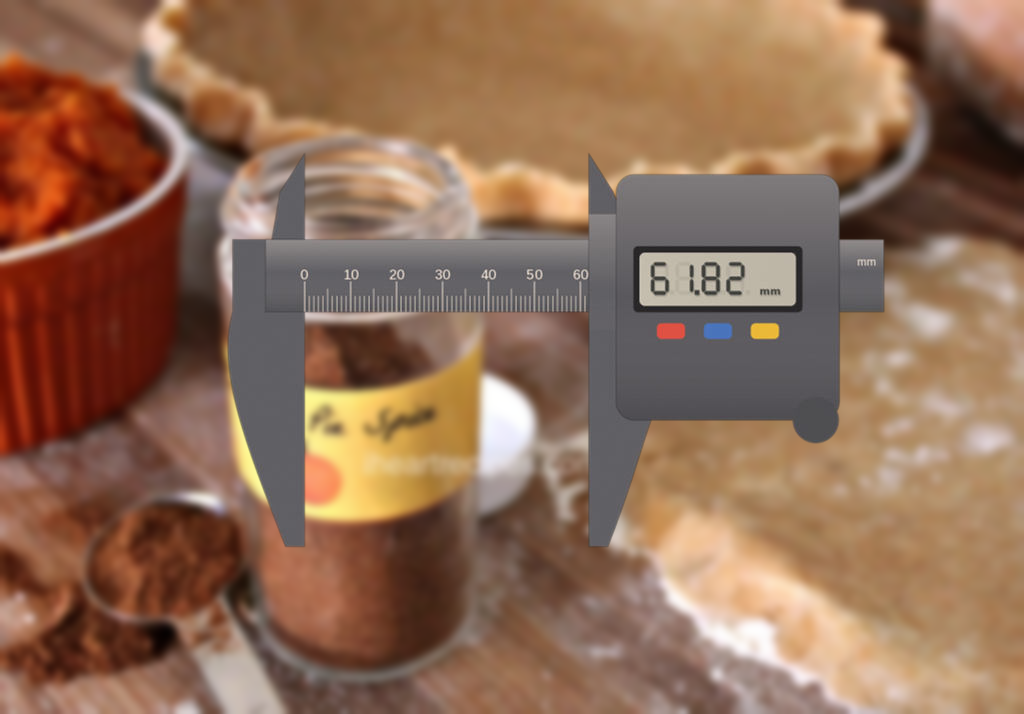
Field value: 61.82 mm
